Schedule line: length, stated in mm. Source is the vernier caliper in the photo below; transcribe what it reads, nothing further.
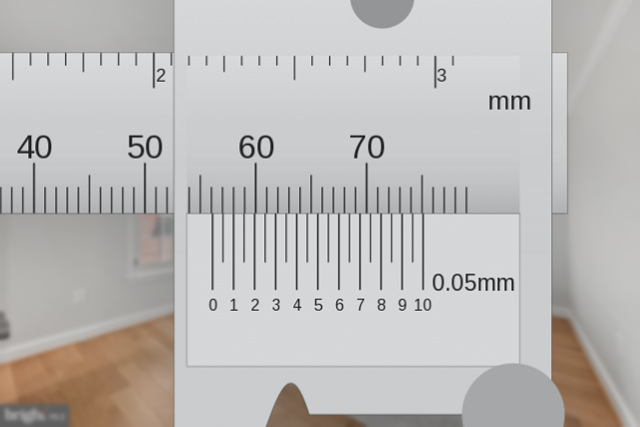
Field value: 56.1 mm
